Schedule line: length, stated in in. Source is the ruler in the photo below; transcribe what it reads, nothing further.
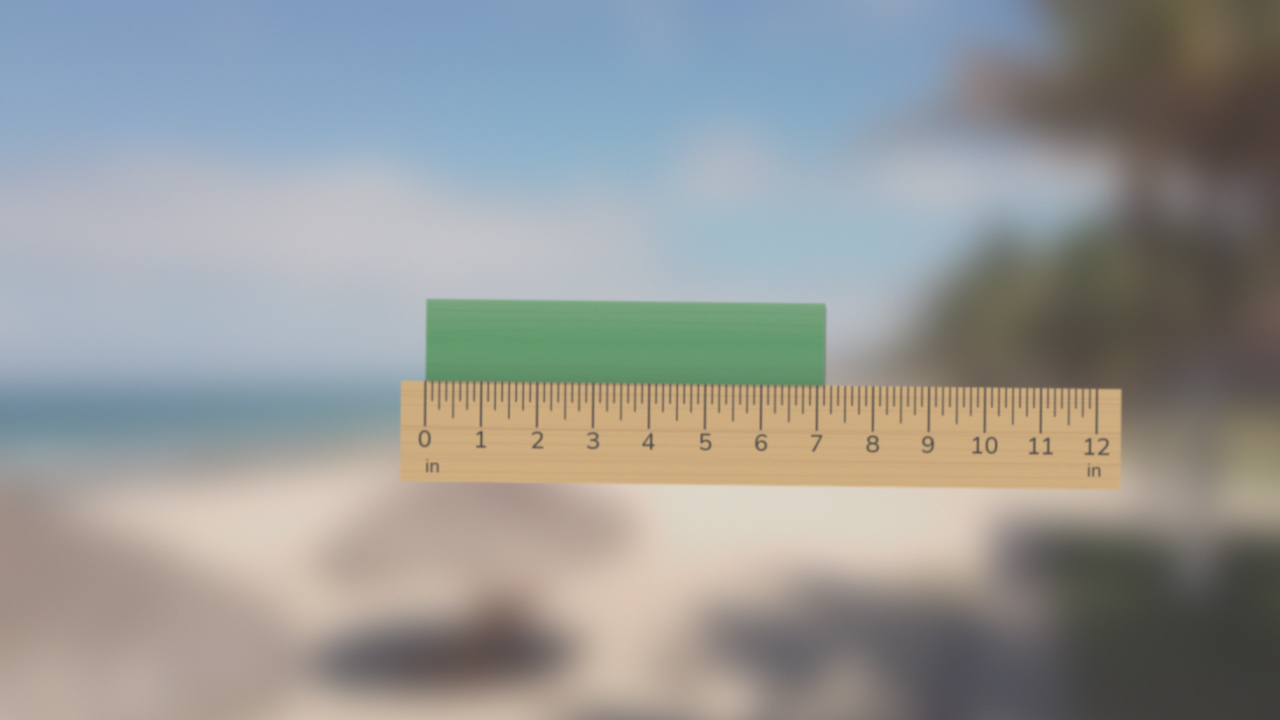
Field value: 7.125 in
